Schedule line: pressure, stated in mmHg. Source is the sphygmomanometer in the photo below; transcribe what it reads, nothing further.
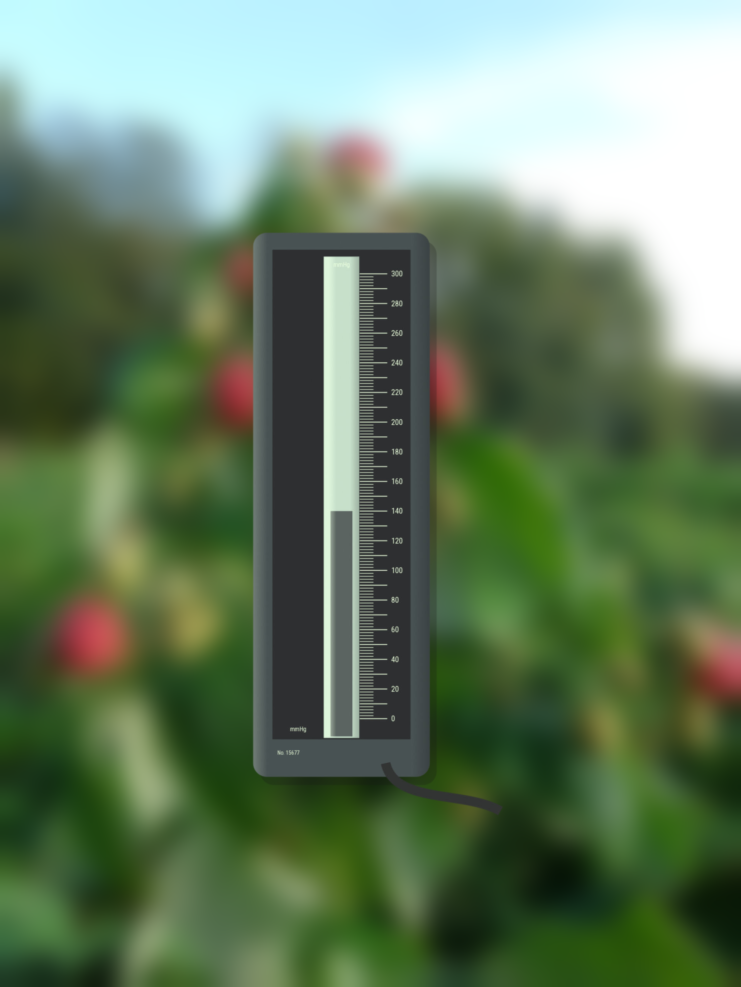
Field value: 140 mmHg
